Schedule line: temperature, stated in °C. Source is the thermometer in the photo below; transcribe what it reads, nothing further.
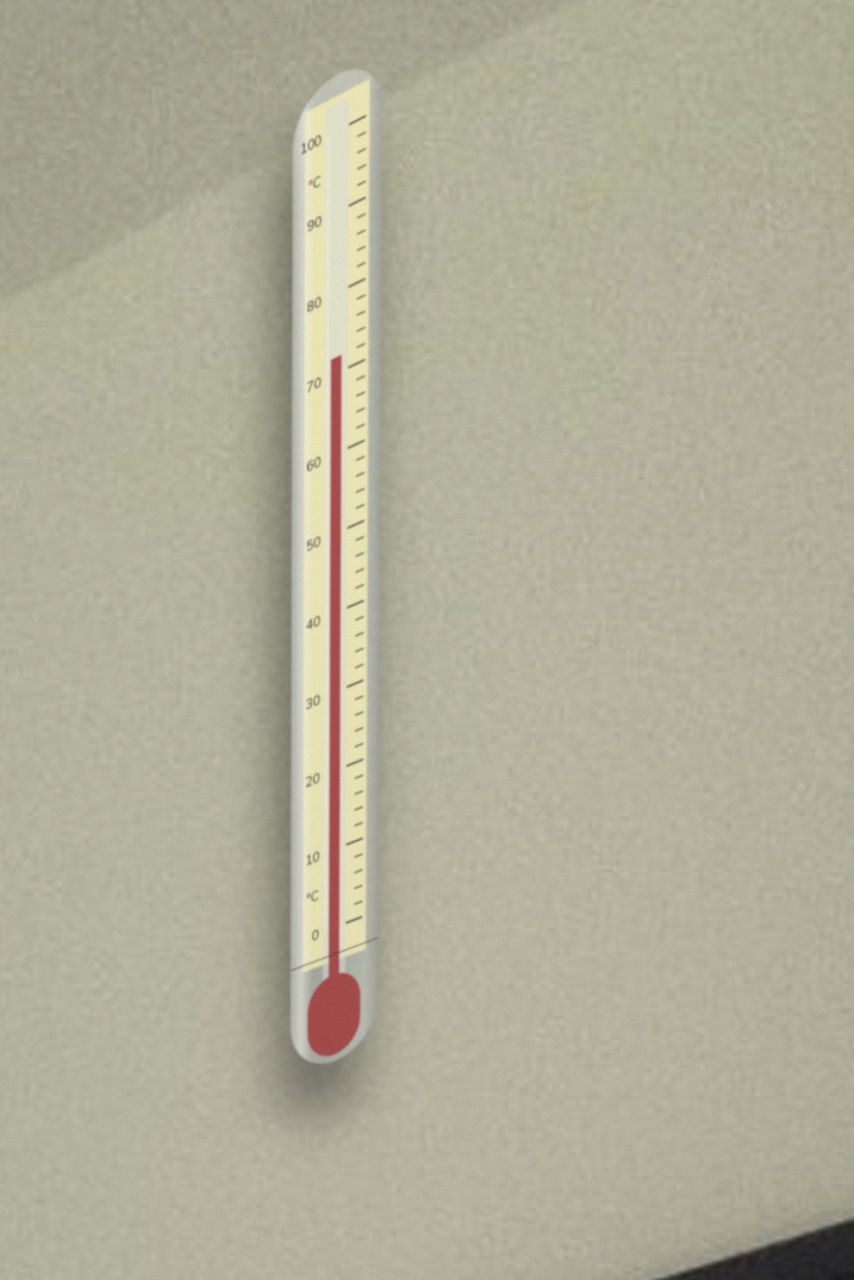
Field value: 72 °C
